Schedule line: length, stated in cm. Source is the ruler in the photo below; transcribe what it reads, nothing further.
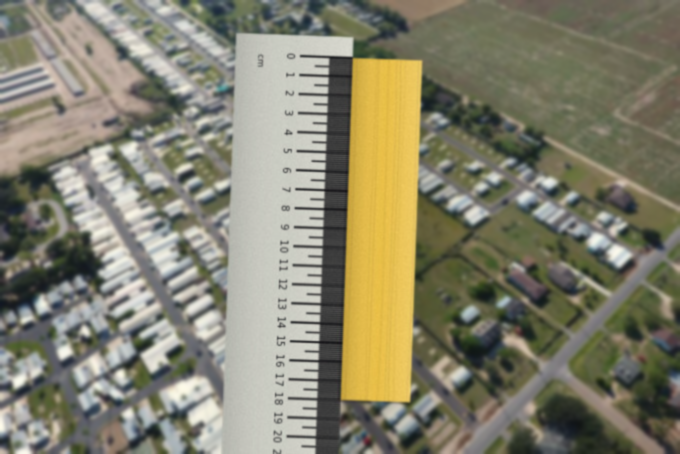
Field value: 18 cm
